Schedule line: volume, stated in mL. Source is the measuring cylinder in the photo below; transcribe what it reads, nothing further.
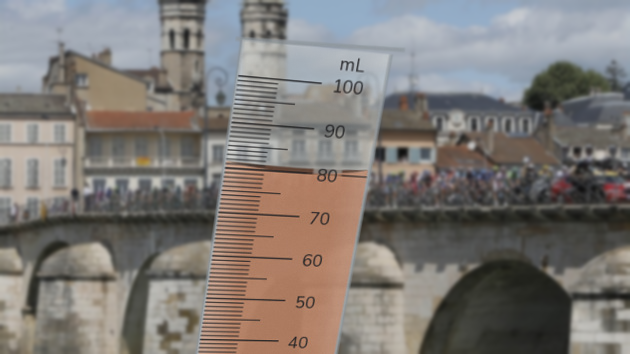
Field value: 80 mL
